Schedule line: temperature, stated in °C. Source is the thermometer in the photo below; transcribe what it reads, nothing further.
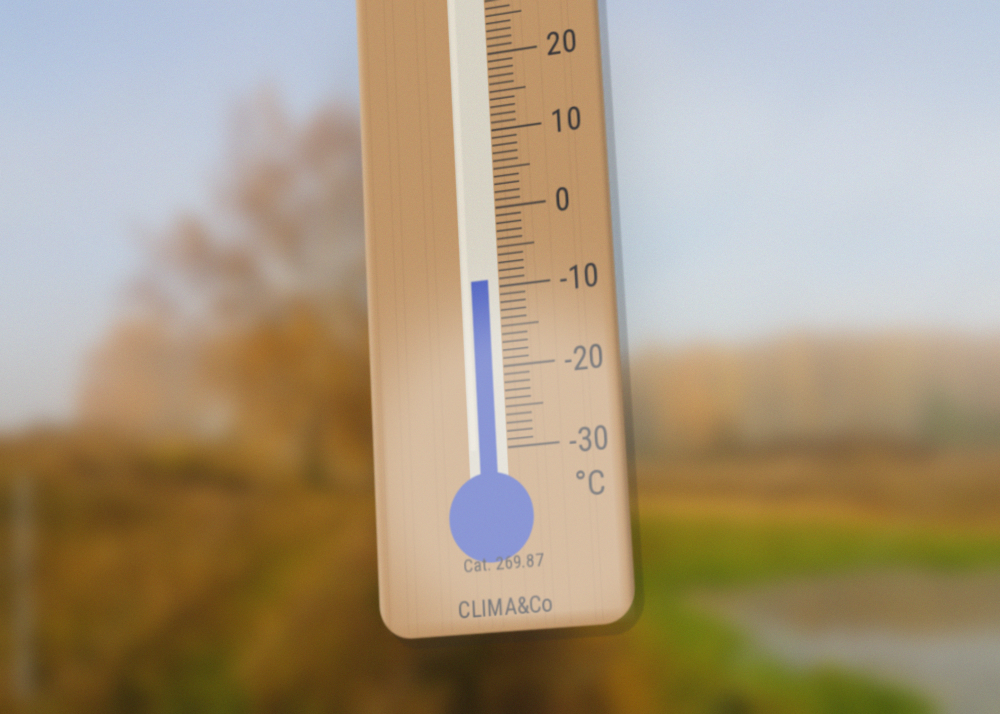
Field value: -9 °C
